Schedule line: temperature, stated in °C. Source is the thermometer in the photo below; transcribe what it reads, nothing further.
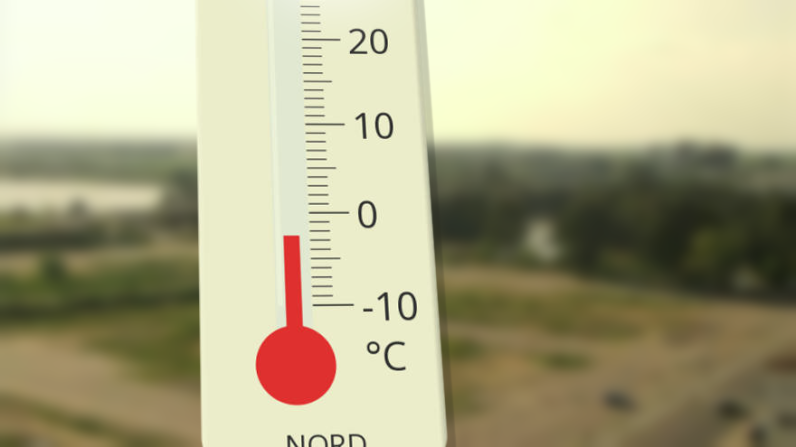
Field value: -2.5 °C
